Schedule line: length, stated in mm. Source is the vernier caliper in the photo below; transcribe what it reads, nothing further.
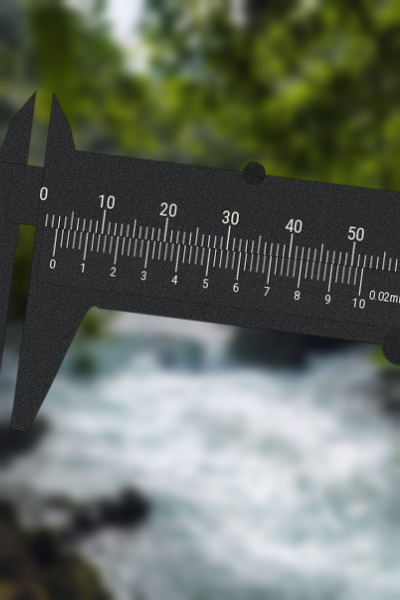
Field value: 2.8 mm
